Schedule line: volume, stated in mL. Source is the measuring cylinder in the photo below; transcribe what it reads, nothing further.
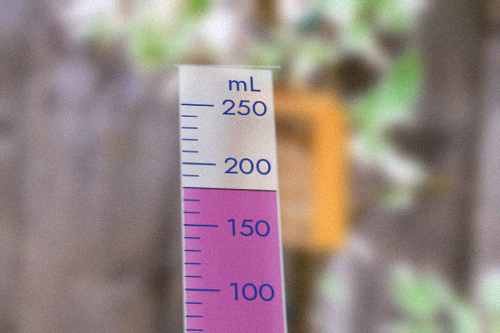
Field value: 180 mL
